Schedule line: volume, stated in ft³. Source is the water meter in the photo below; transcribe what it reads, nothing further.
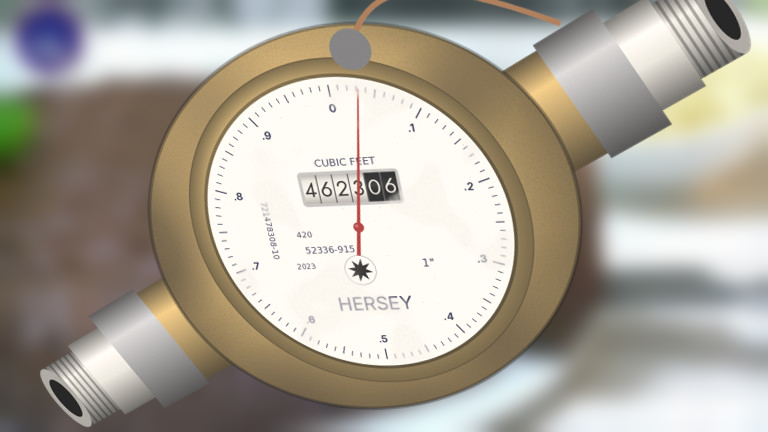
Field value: 462306.03 ft³
